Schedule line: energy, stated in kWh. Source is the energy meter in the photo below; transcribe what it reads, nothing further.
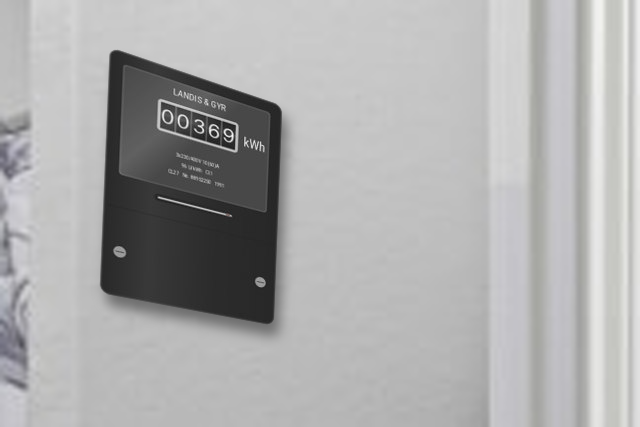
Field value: 369 kWh
